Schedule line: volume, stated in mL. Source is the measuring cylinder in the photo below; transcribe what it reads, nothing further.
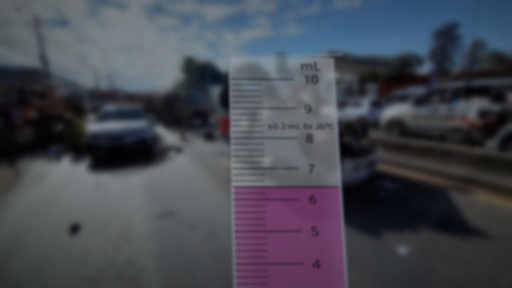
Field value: 6.4 mL
